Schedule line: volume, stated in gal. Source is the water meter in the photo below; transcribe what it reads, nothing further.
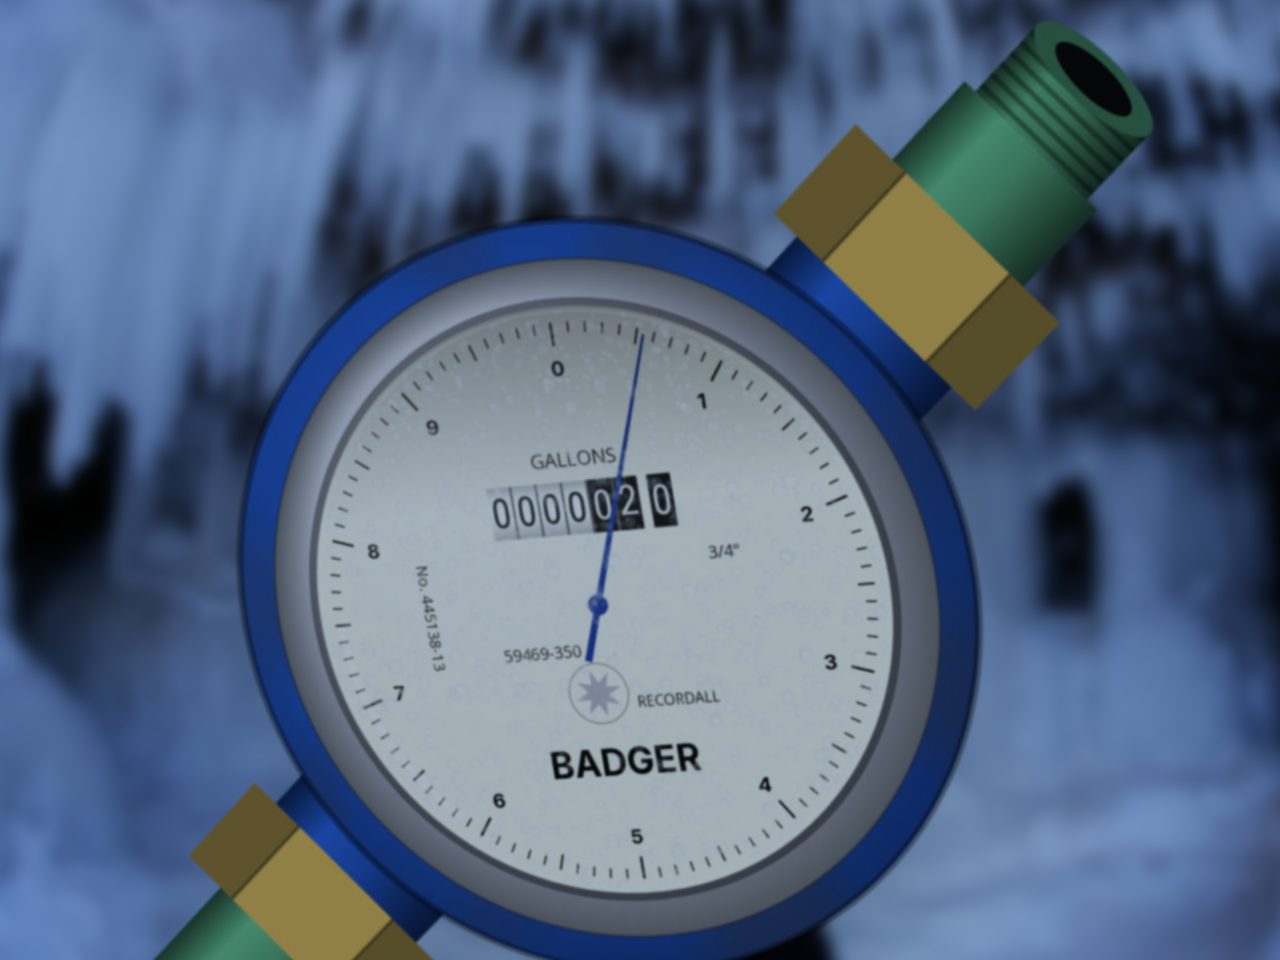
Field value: 20.5 gal
